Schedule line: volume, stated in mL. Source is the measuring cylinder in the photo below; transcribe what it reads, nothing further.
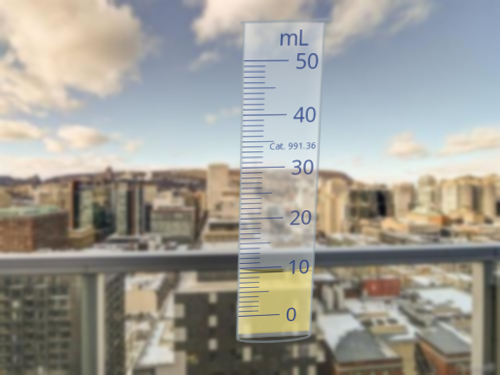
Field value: 9 mL
